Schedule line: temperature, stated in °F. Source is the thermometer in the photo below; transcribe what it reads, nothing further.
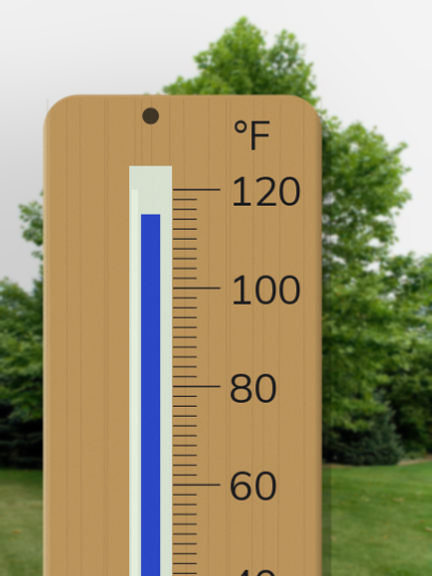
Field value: 115 °F
